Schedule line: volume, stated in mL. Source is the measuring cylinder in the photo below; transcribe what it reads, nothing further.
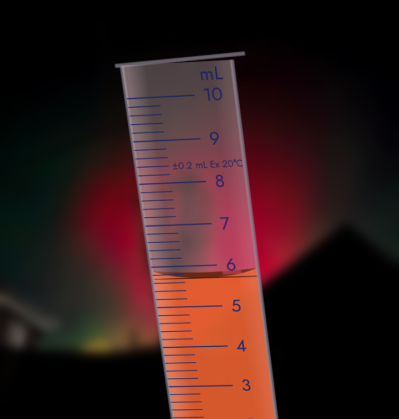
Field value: 5.7 mL
